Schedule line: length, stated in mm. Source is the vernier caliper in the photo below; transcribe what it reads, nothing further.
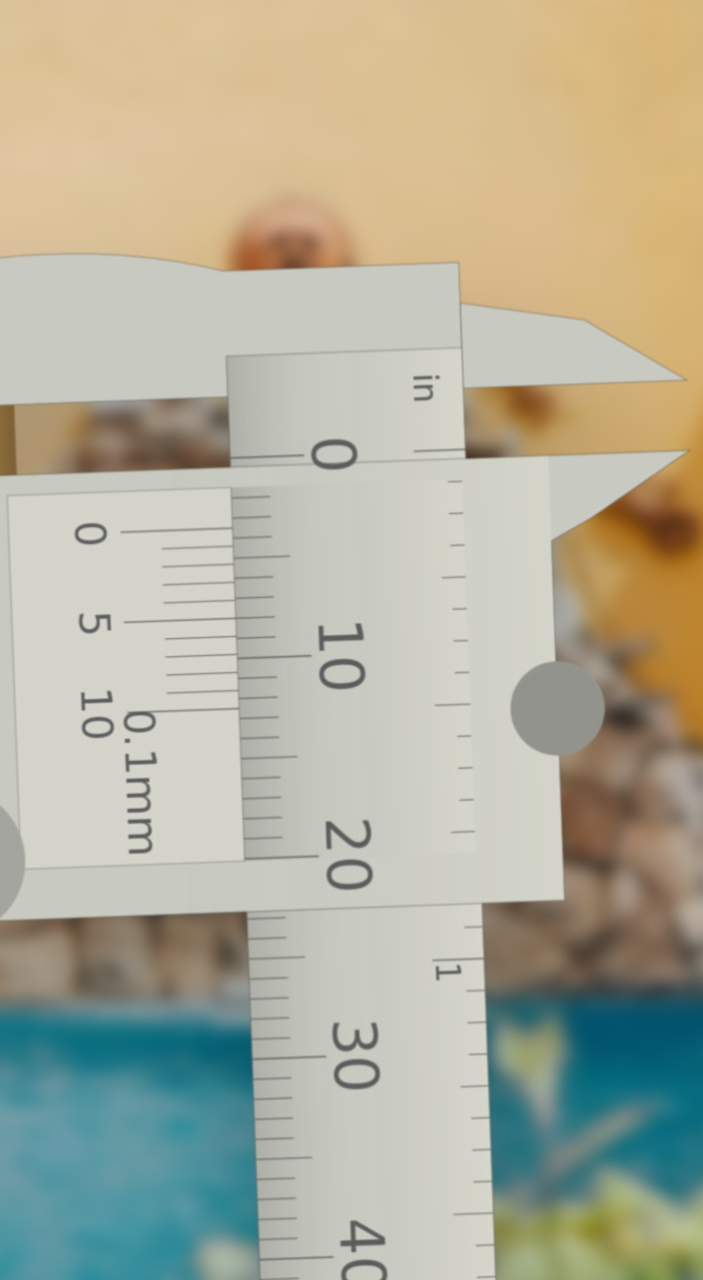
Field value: 3.5 mm
